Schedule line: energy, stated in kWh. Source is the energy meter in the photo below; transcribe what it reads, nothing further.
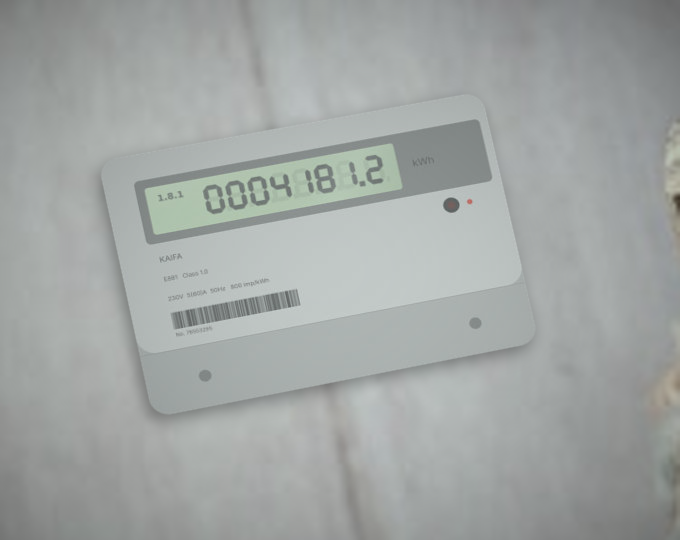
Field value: 4181.2 kWh
